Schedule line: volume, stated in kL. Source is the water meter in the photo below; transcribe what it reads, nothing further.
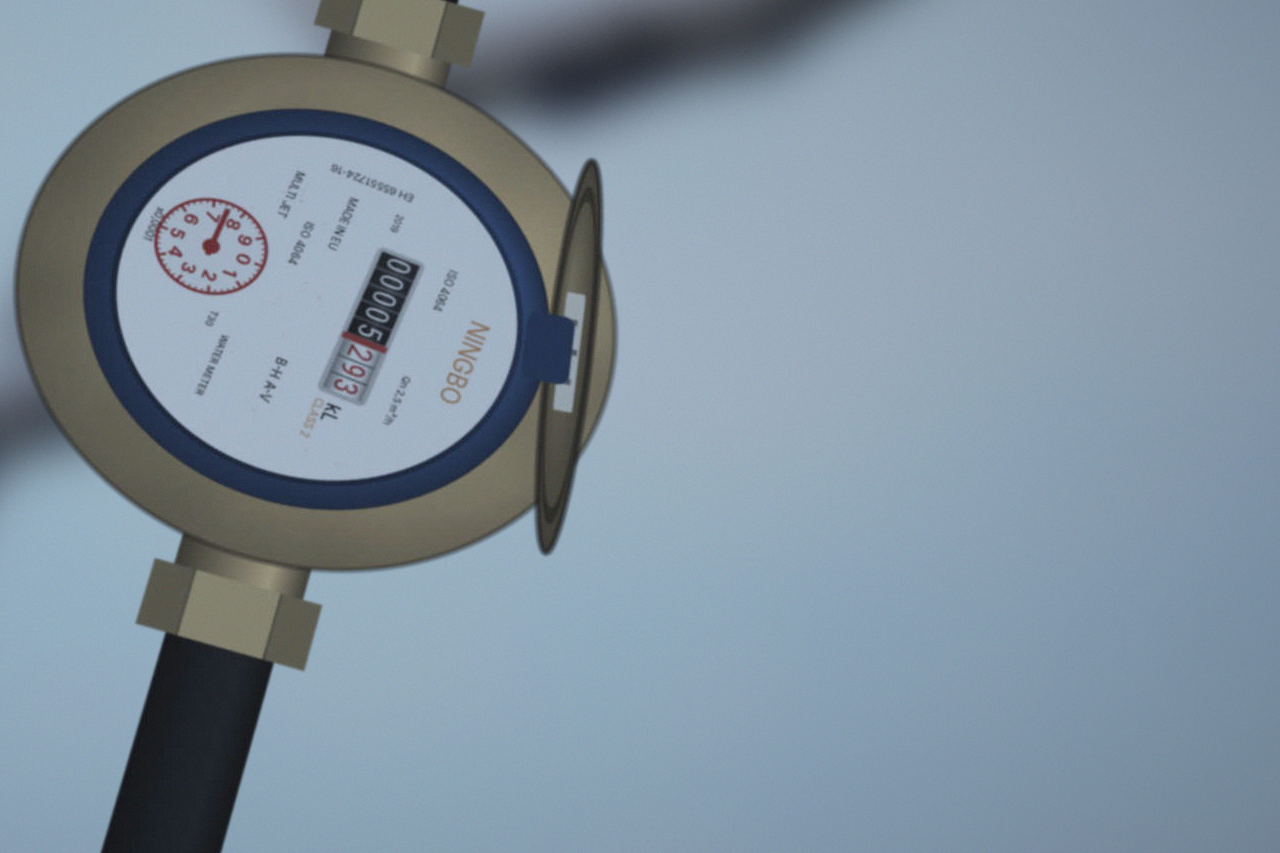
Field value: 5.2937 kL
